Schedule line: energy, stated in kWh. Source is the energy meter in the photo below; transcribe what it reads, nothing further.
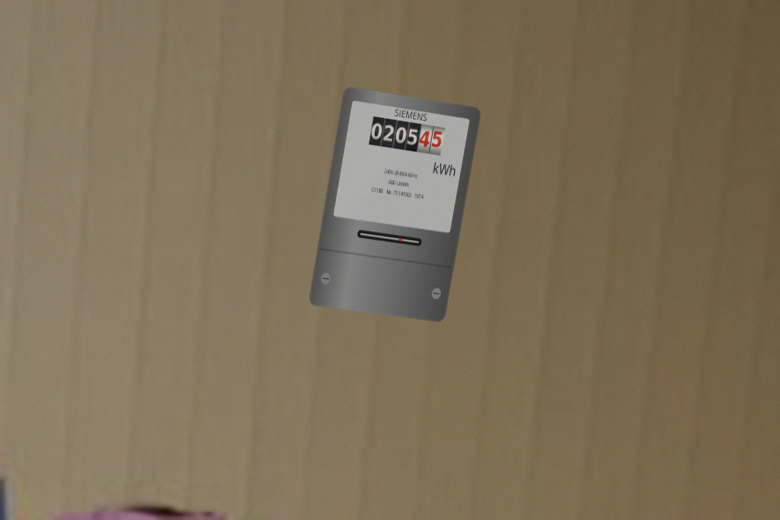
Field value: 205.45 kWh
